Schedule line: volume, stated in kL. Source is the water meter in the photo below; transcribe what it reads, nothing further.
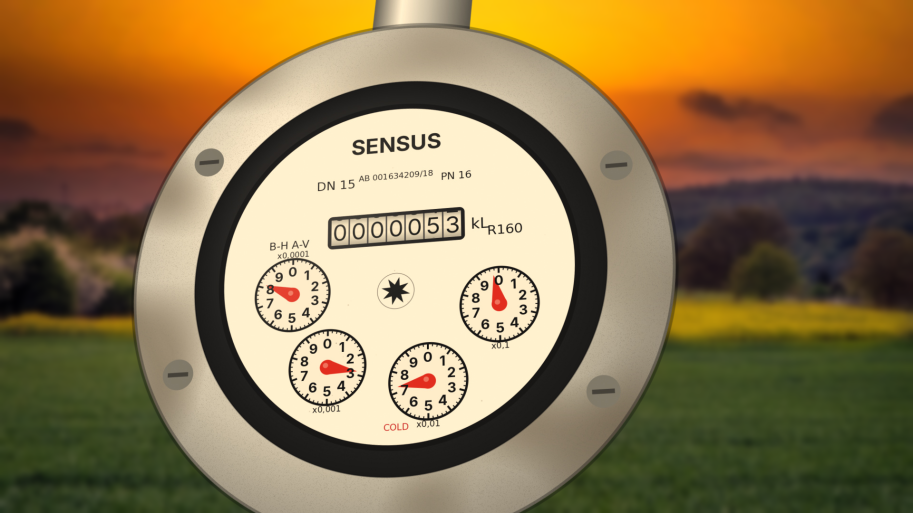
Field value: 52.9728 kL
